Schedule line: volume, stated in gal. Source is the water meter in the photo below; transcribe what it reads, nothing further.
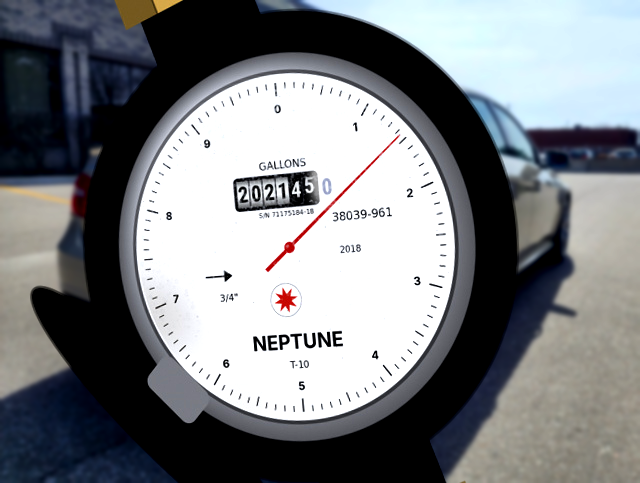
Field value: 2021451.4 gal
